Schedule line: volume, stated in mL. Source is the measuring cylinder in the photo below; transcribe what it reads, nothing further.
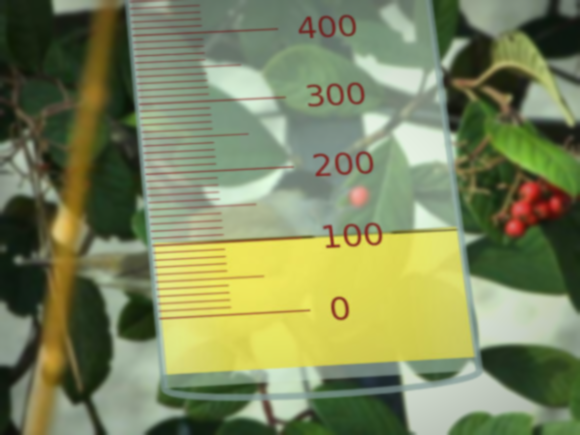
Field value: 100 mL
